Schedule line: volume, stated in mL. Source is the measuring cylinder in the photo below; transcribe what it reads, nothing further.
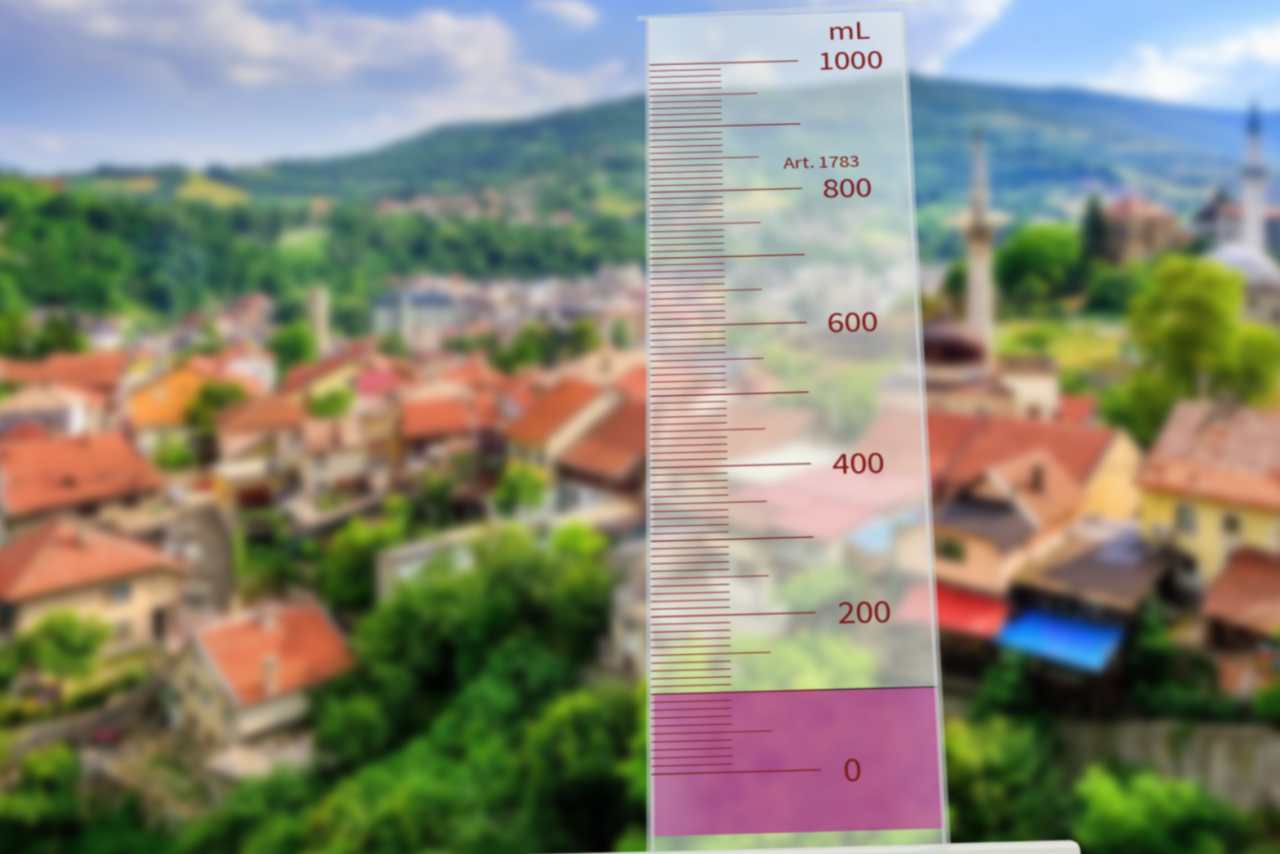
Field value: 100 mL
